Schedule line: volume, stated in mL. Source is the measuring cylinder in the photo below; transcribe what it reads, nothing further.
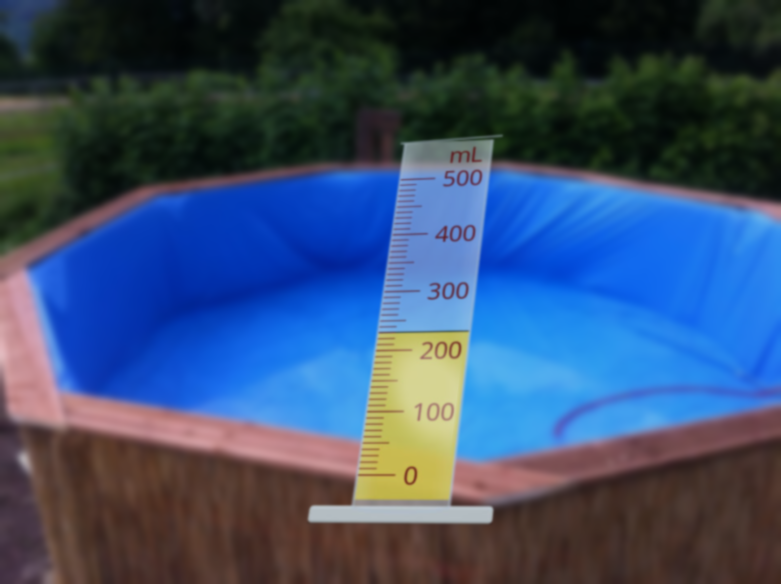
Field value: 230 mL
